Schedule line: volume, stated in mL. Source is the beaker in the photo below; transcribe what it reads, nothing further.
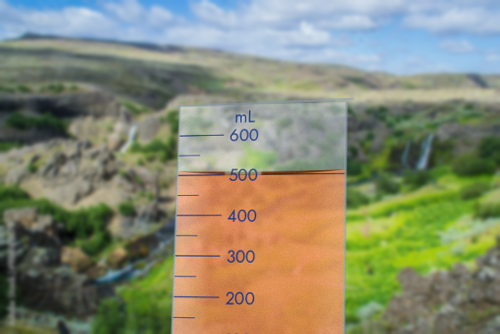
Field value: 500 mL
